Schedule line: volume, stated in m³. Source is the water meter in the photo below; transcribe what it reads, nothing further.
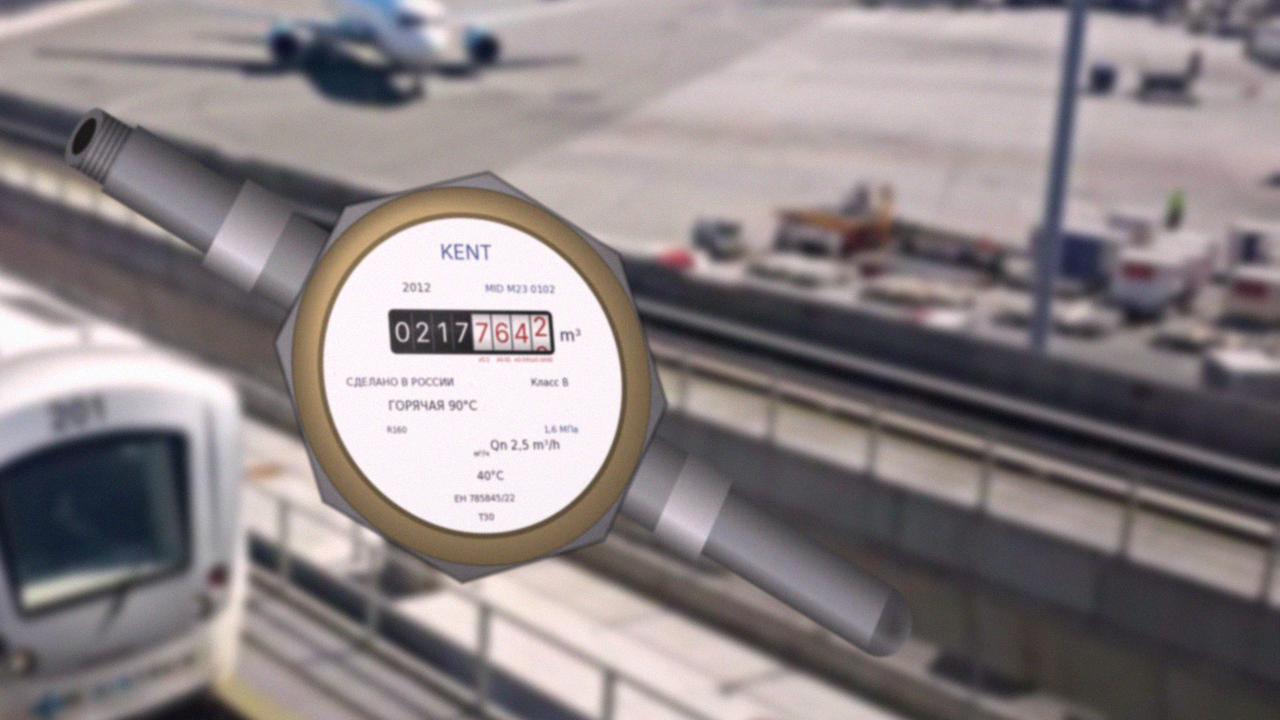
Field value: 217.7642 m³
